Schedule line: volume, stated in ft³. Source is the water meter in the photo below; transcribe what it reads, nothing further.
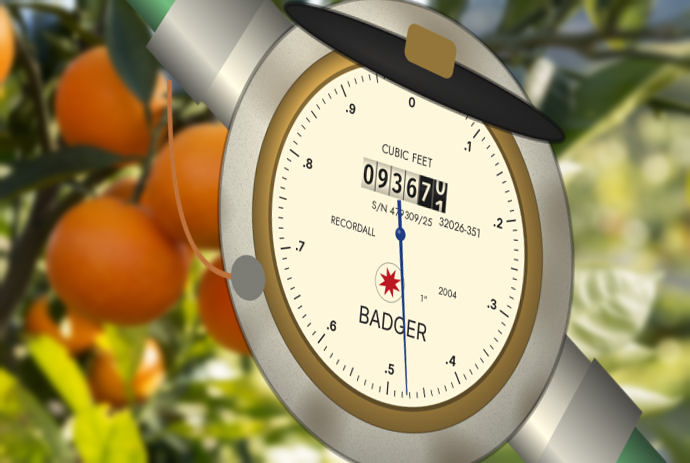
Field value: 93670.47 ft³
